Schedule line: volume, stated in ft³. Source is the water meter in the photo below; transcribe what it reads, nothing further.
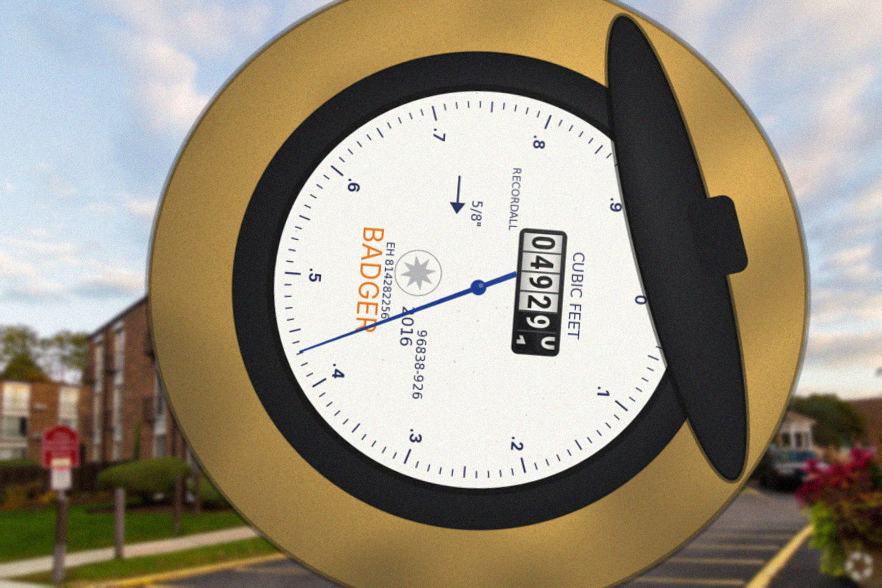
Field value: 49290.43 ft³
